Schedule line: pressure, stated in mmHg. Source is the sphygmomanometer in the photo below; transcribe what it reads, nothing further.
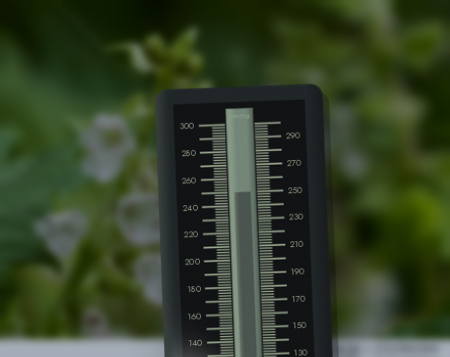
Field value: 250 mmHg
